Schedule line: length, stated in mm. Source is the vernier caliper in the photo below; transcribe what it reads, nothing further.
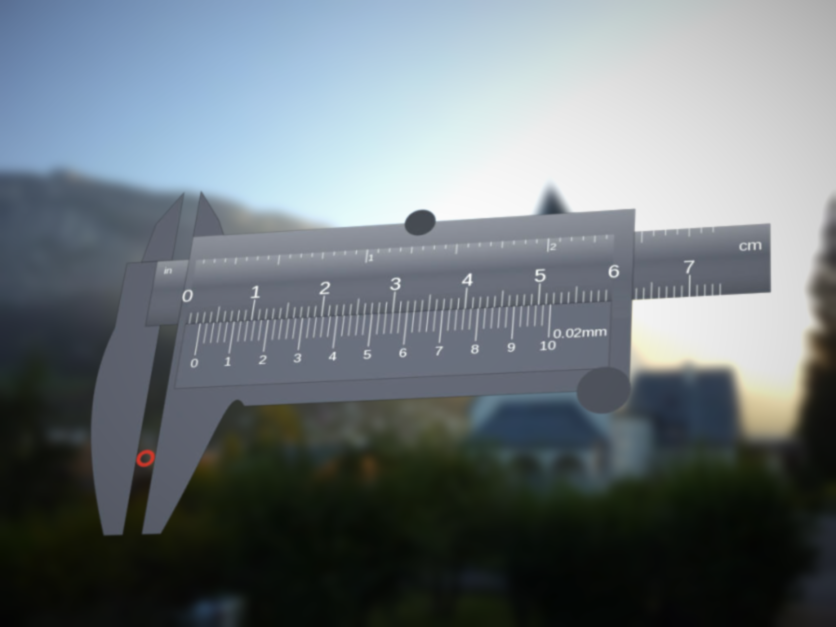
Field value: 2.6 mm
